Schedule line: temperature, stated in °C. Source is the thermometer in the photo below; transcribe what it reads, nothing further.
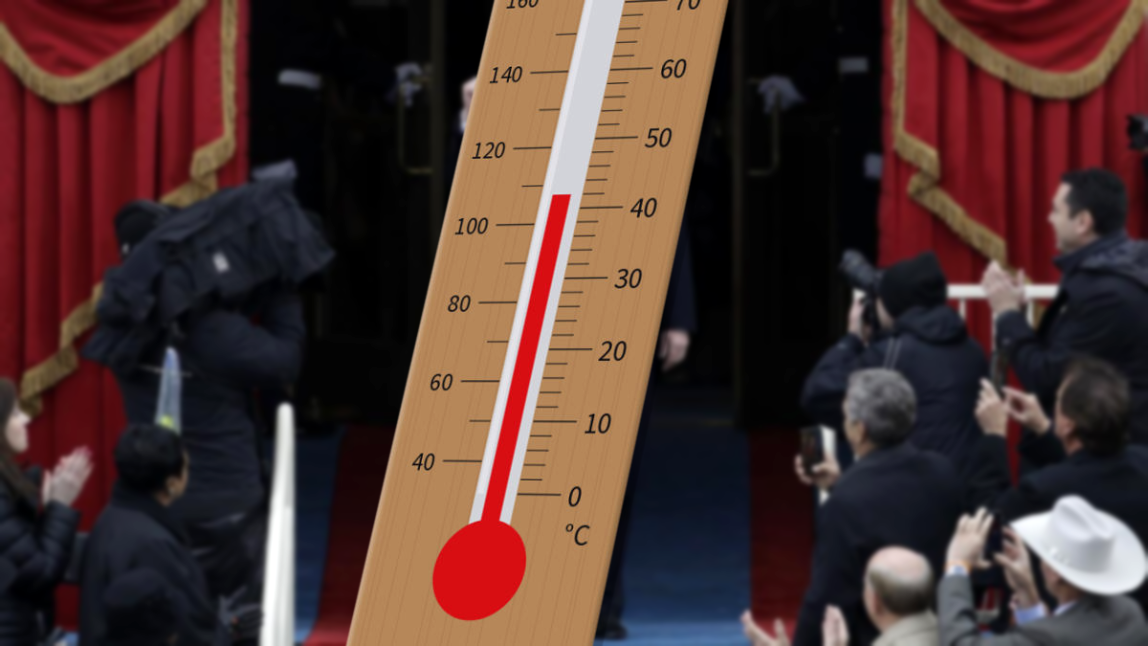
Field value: 42 °C
